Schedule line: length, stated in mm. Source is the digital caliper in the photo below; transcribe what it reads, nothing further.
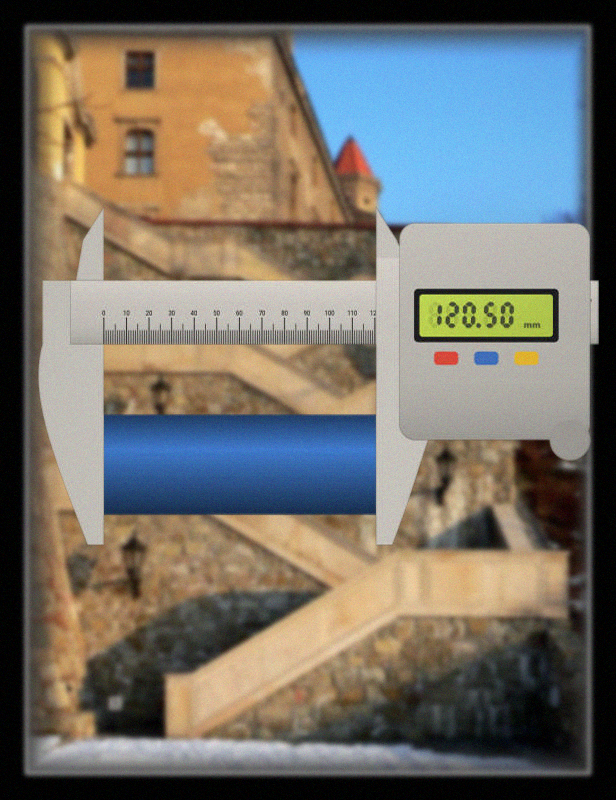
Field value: 120.50 mm
